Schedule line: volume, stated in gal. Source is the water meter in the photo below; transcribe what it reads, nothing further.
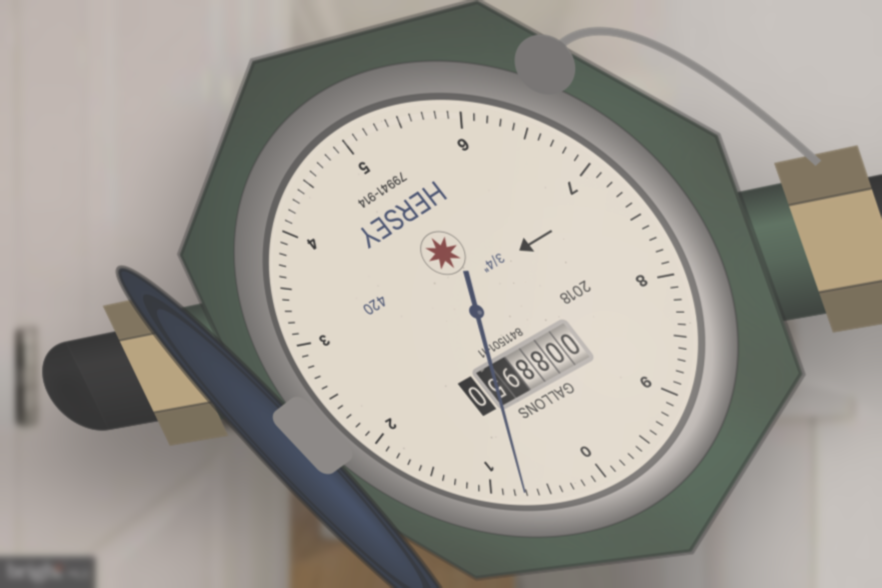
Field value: 88950.7 gal
